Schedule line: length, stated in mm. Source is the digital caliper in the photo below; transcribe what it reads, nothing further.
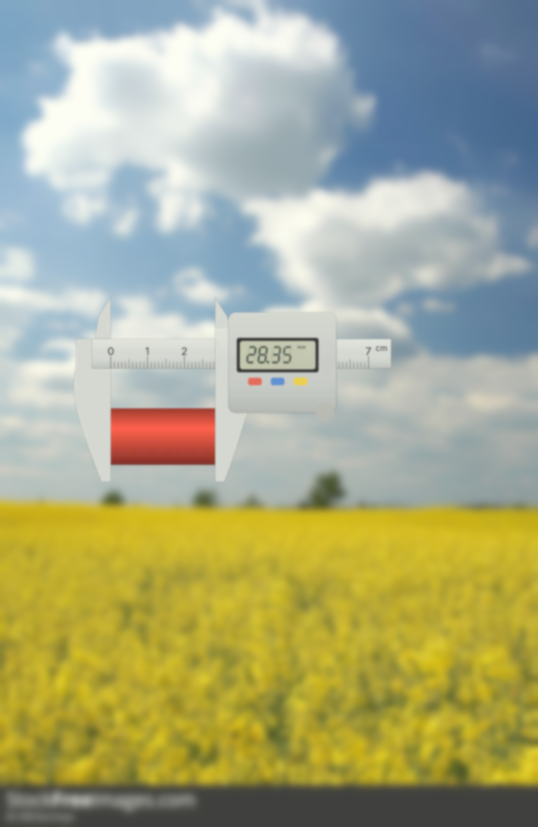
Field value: 28.35 mm
